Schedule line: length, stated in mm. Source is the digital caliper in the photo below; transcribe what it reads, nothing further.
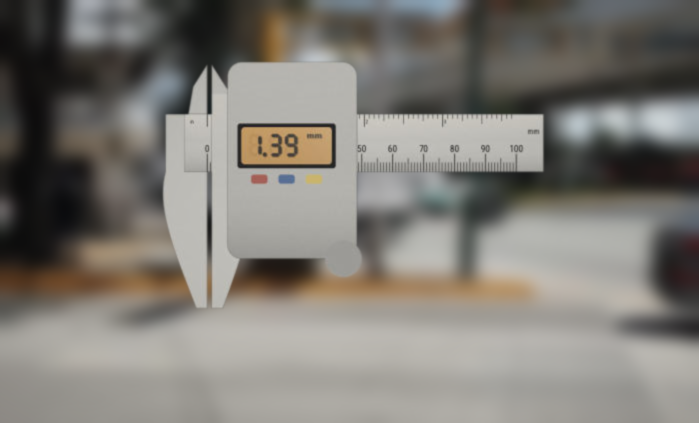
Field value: 1.39 mm
